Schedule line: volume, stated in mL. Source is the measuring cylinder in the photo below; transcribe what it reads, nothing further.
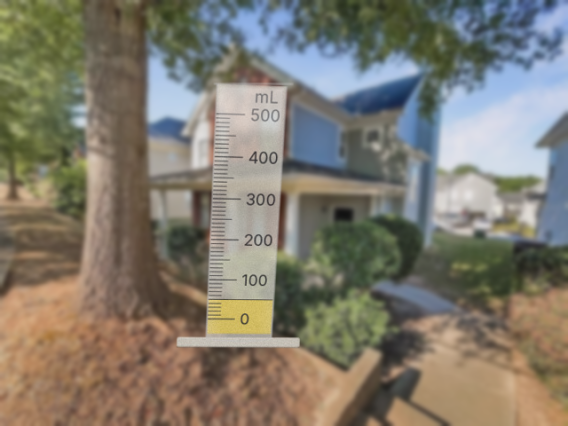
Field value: 50 mL
